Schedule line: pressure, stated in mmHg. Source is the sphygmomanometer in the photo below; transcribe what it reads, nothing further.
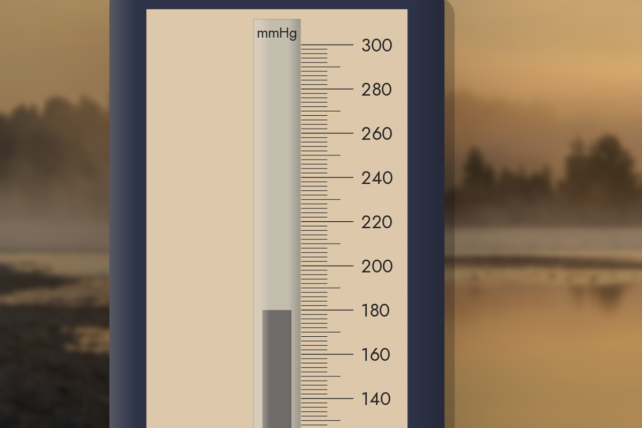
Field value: 180 mmHg
